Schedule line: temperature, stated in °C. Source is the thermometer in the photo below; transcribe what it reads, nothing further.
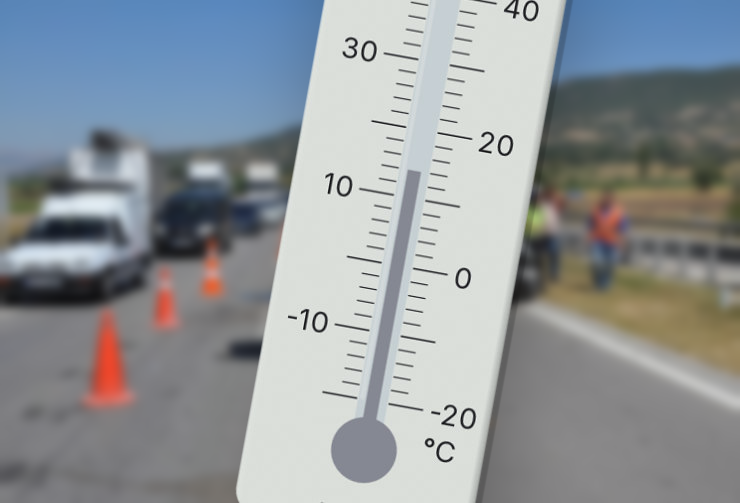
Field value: 14 °C
